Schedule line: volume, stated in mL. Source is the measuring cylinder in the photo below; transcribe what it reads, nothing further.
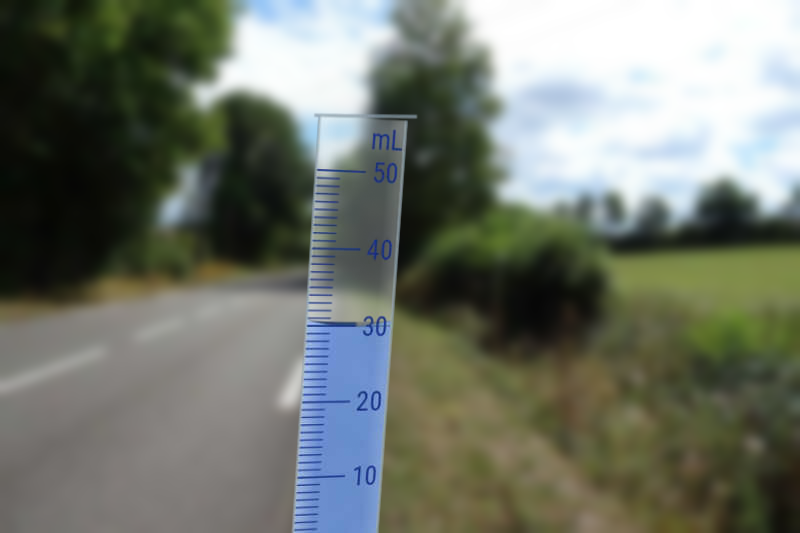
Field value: 30 mL
